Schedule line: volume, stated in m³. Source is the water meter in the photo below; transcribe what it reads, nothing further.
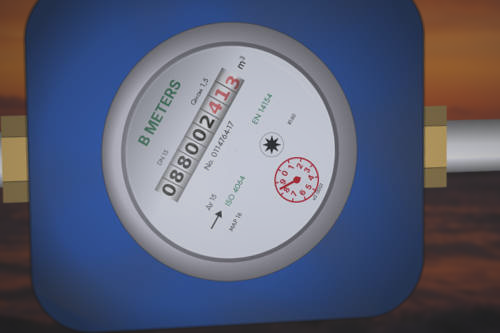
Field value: 88002.4128 m³
